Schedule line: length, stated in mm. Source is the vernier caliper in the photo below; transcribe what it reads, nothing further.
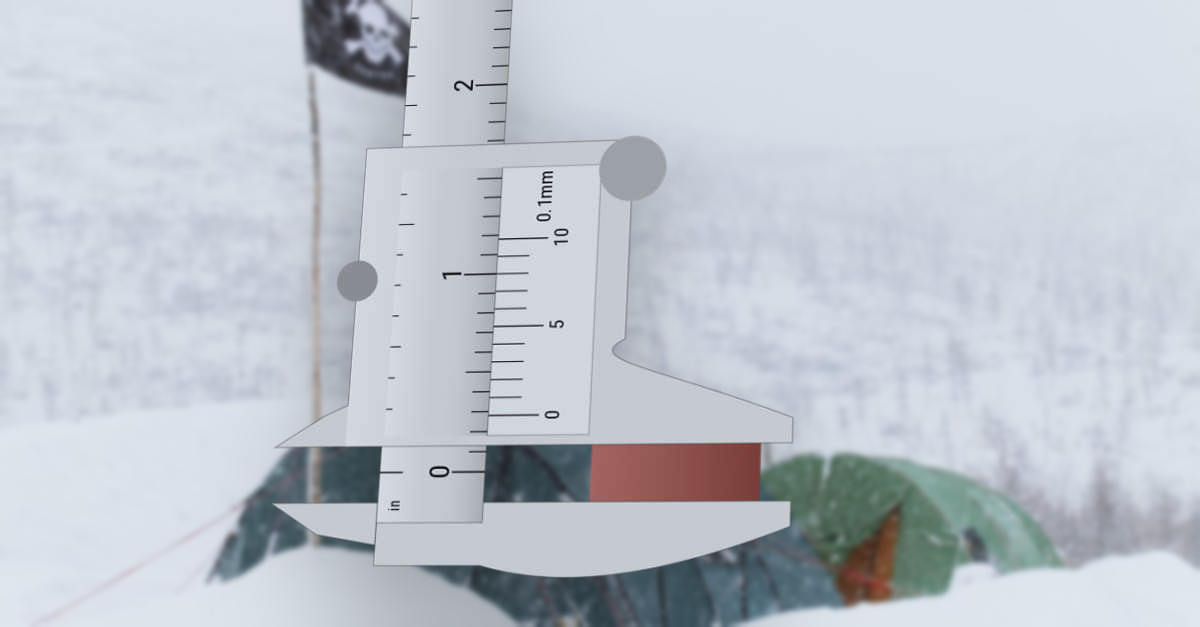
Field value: 2.8 mm
